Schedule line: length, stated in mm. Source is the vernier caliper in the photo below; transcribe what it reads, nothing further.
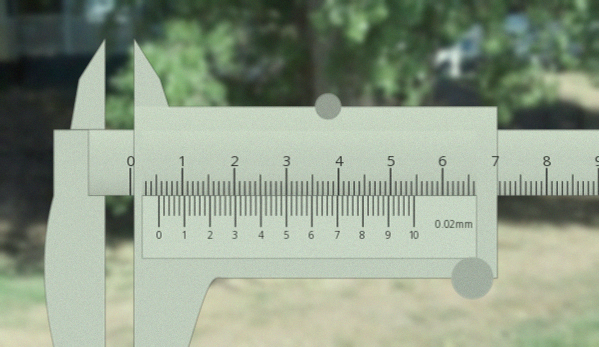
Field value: 5.5 mm
